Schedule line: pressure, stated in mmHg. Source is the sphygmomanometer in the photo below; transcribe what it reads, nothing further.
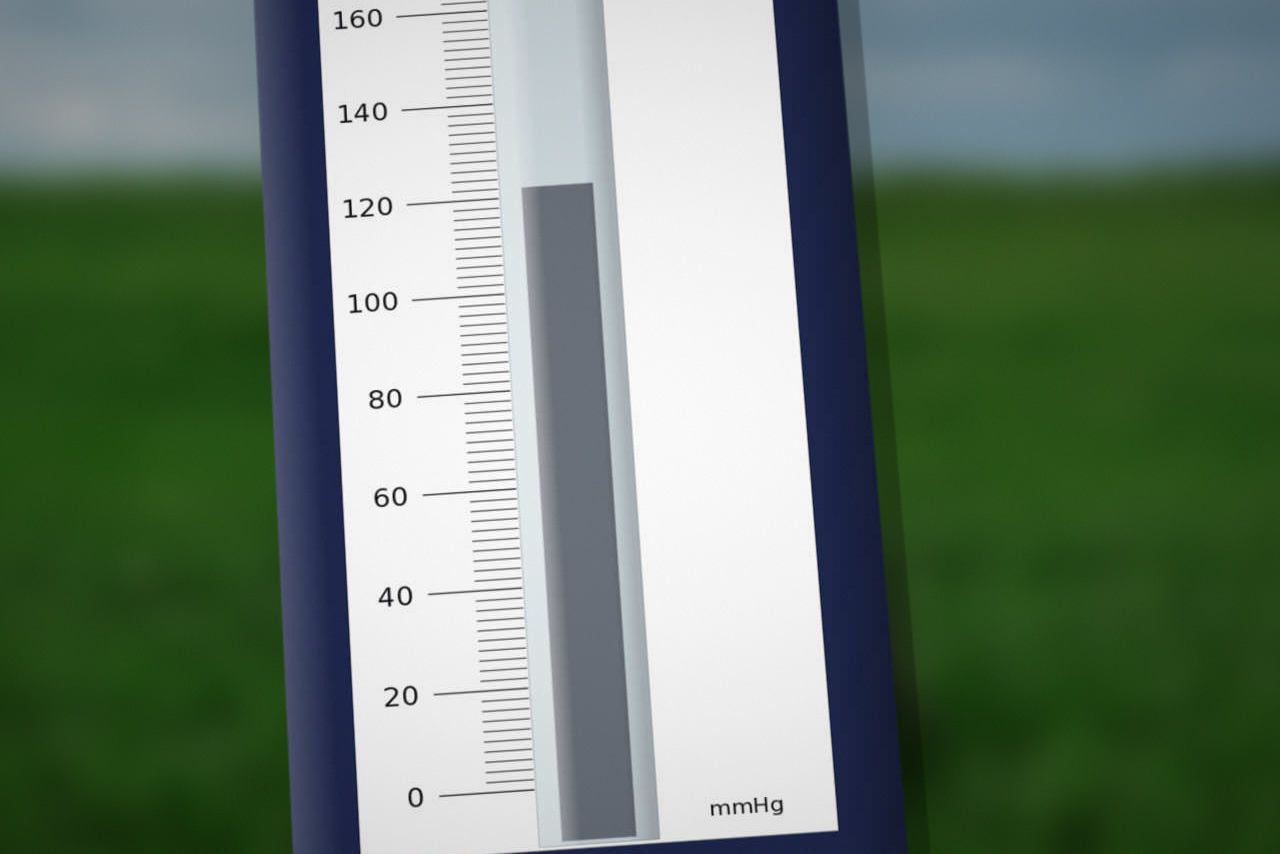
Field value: 122 mmHg
